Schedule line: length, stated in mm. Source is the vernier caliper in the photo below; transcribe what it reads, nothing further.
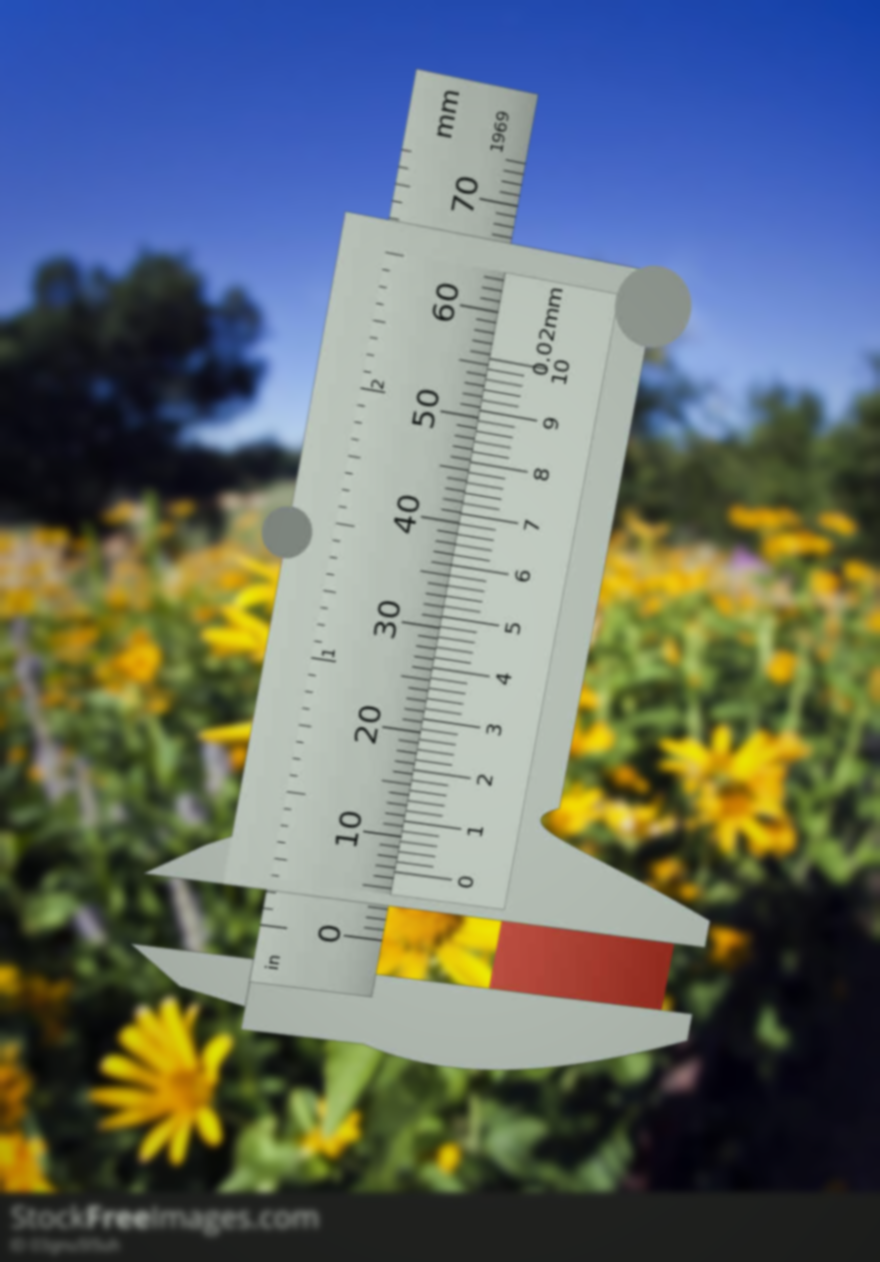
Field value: 6.6 mm
